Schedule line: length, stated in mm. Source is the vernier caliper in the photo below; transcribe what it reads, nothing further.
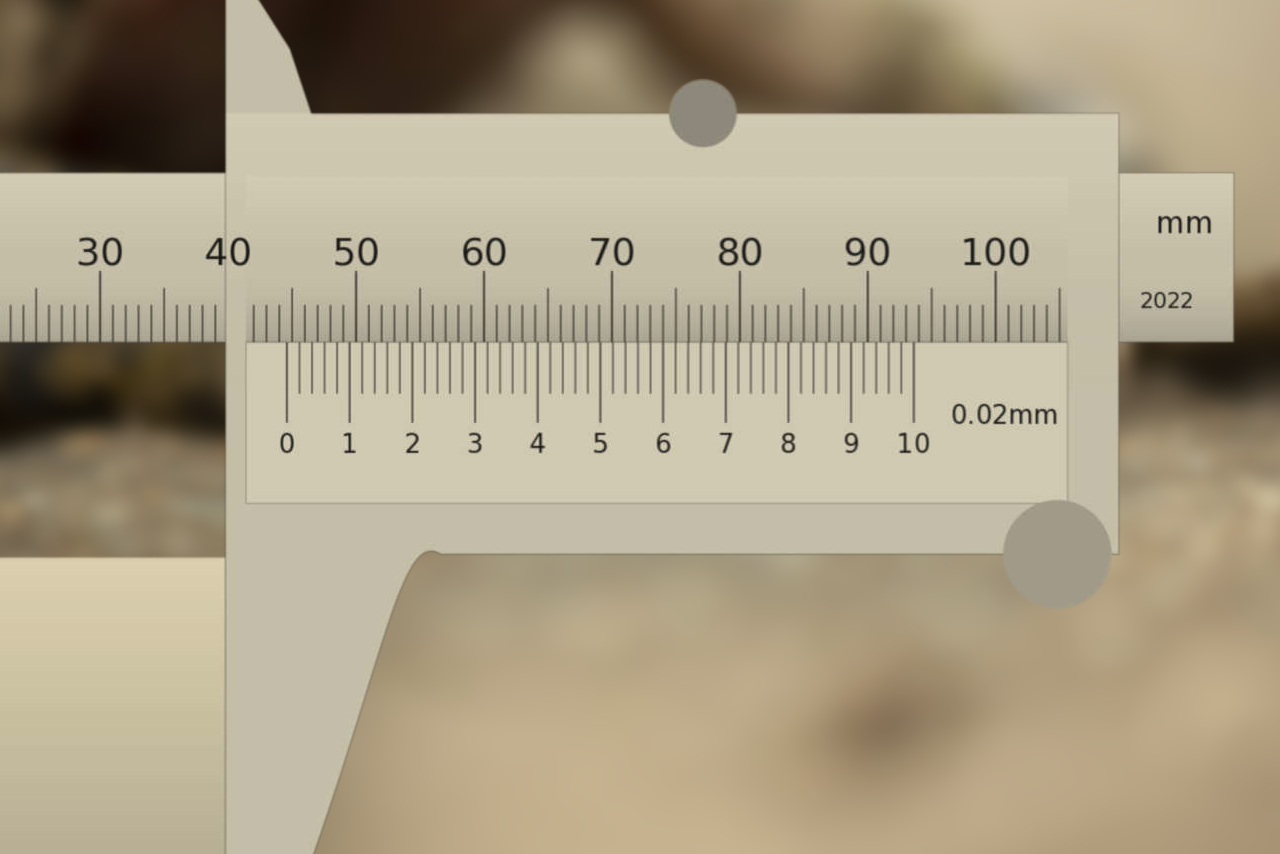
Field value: 44.6 mm
